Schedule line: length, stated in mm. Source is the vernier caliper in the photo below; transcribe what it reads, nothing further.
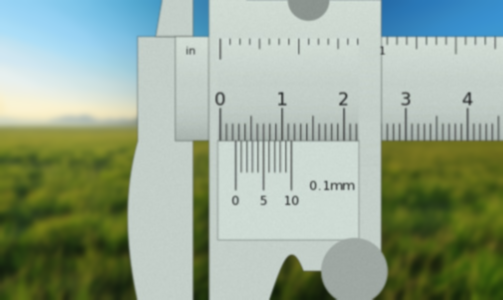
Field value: 2.5 mm
